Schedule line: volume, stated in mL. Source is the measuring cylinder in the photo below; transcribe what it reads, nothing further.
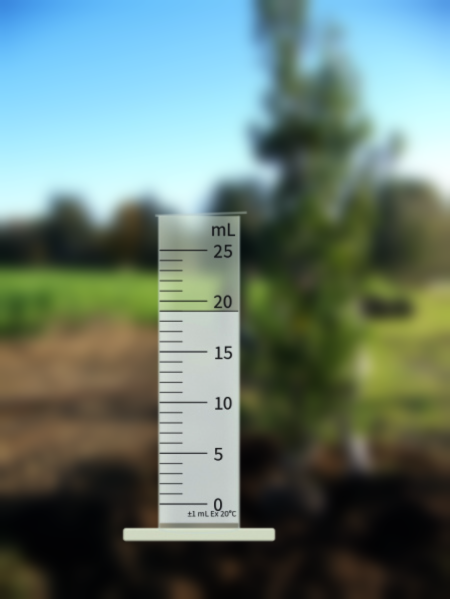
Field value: 19 mL
